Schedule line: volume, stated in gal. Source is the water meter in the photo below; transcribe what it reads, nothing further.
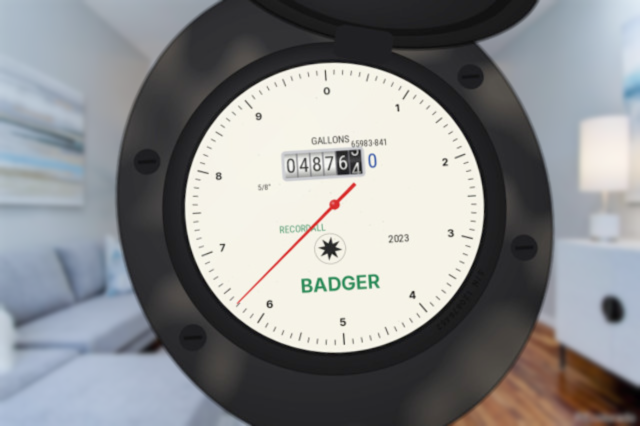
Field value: 487636.3 gal
